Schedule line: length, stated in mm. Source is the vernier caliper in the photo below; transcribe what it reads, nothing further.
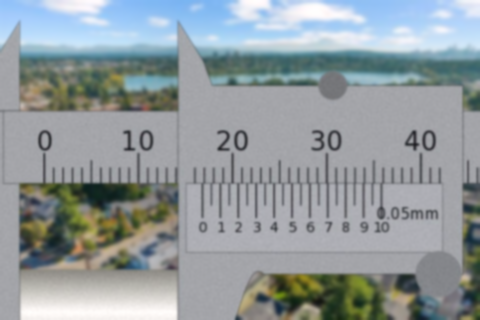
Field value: 16.8 mm
